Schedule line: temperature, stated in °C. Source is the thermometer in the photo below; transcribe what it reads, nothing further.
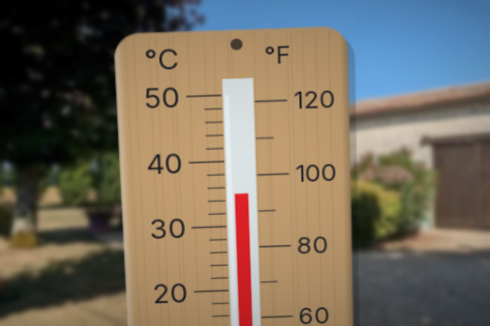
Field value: 35 °C
